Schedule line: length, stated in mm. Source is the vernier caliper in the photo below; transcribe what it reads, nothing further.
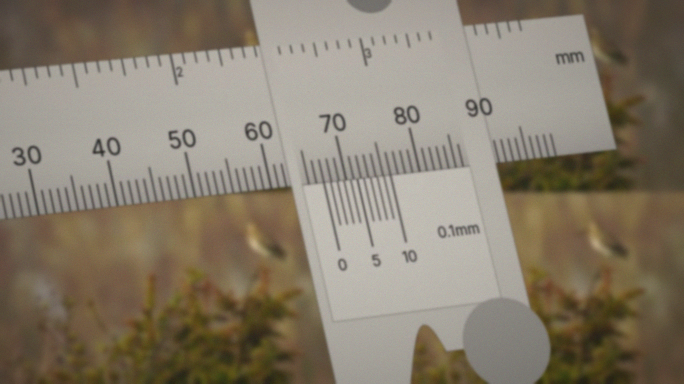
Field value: 67.0 mm
